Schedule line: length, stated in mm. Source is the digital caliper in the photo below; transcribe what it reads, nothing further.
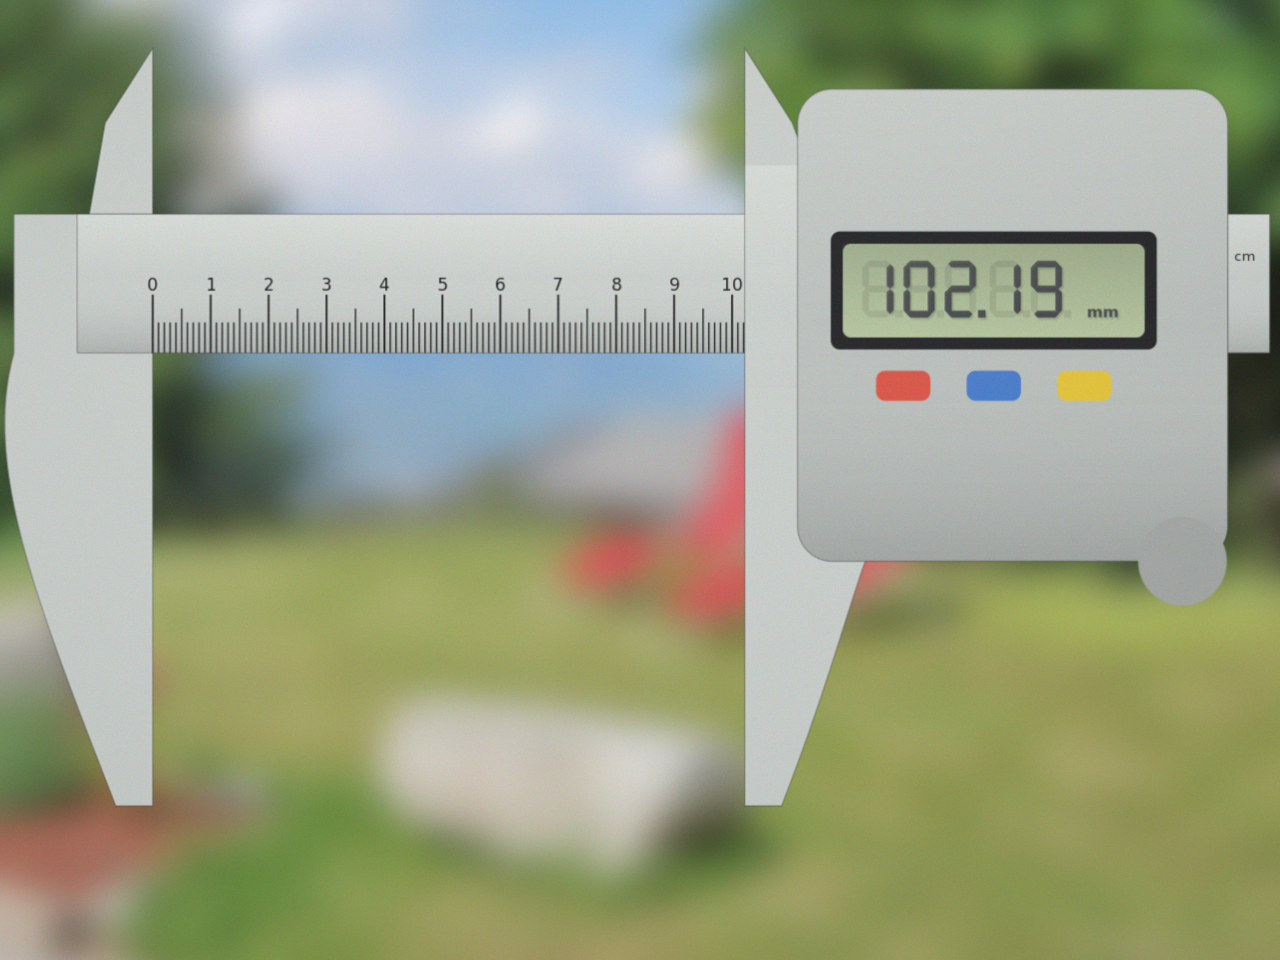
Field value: 102.19 mm
